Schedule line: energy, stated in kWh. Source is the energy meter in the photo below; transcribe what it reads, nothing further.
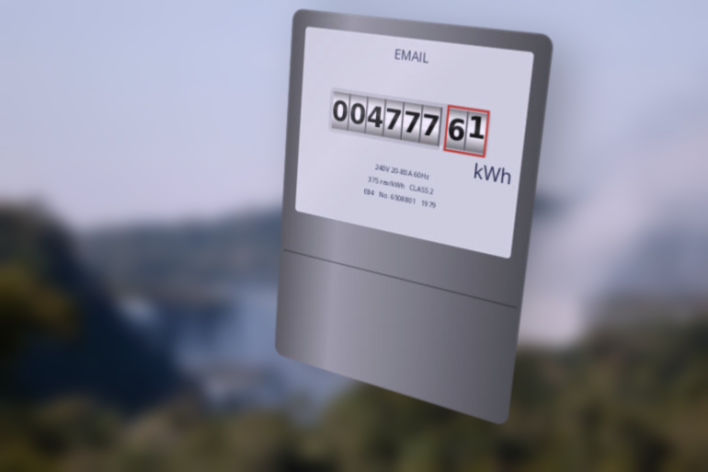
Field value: 4777.61 kWh
